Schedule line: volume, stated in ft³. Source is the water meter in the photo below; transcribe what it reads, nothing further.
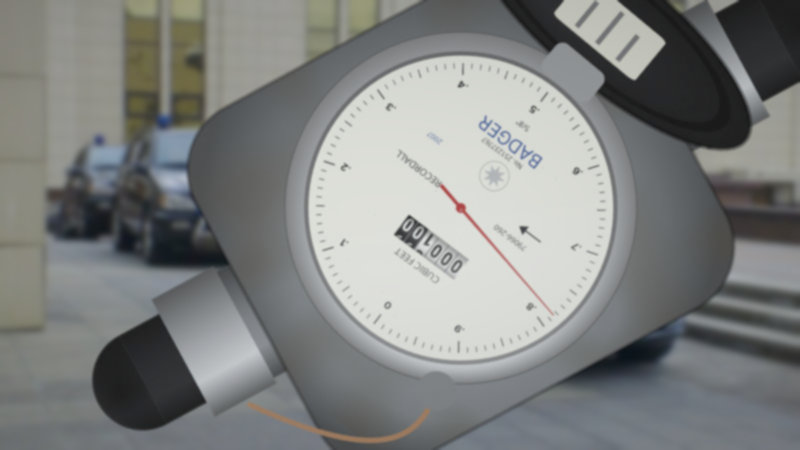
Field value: 99.78 ft³
